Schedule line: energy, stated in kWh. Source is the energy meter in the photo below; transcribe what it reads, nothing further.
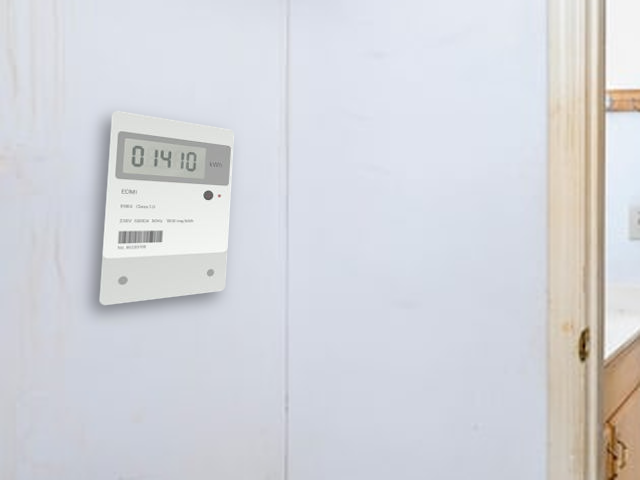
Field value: 1410 kWh
